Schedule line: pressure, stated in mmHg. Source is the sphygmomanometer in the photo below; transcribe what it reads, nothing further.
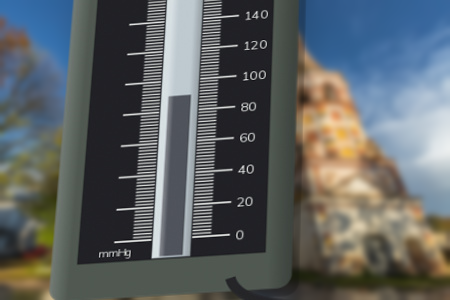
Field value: 90 mmHg
